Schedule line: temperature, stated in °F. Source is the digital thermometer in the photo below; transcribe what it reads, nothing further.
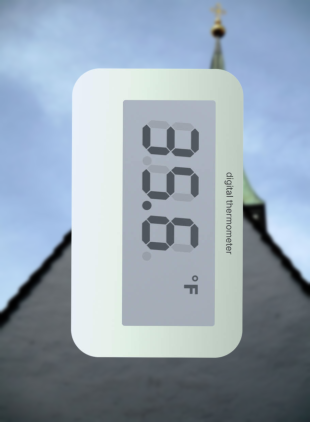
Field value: 35.6 °F
